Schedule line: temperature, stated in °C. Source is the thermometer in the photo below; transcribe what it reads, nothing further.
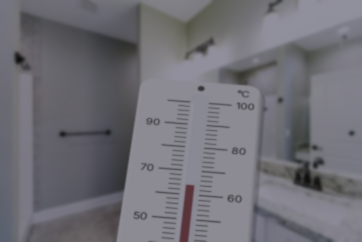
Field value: 64 °C
